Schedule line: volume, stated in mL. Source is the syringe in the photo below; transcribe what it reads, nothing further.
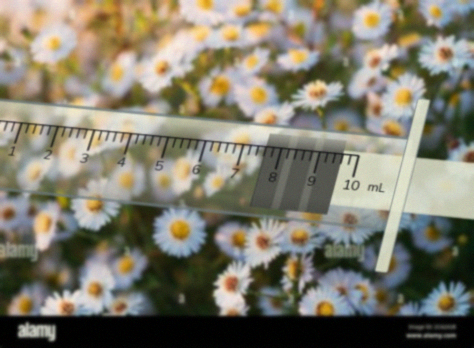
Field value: 7.6 mL
